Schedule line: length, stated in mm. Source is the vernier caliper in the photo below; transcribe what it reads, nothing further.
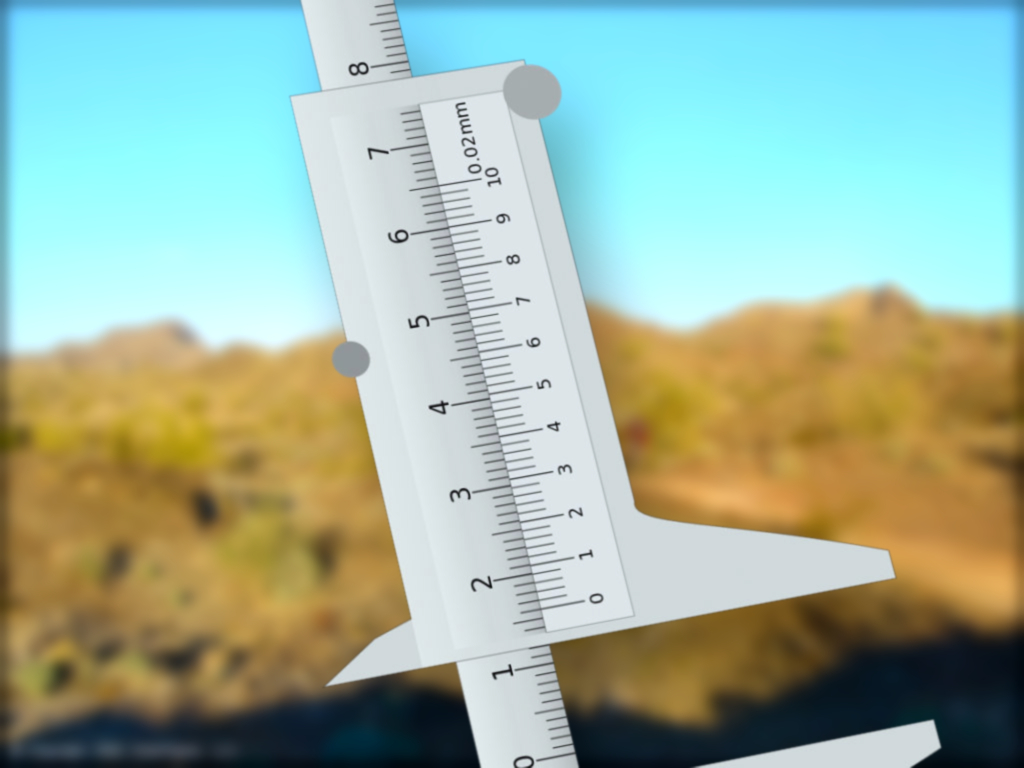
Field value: 16.0 mm
